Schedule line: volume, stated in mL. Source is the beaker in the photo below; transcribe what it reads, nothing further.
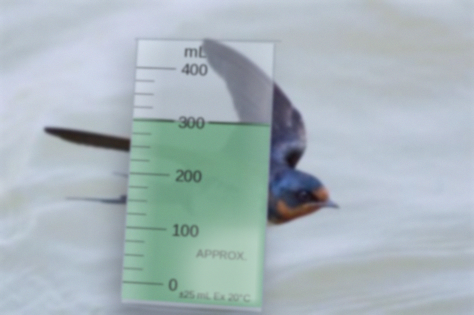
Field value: 300 mL
